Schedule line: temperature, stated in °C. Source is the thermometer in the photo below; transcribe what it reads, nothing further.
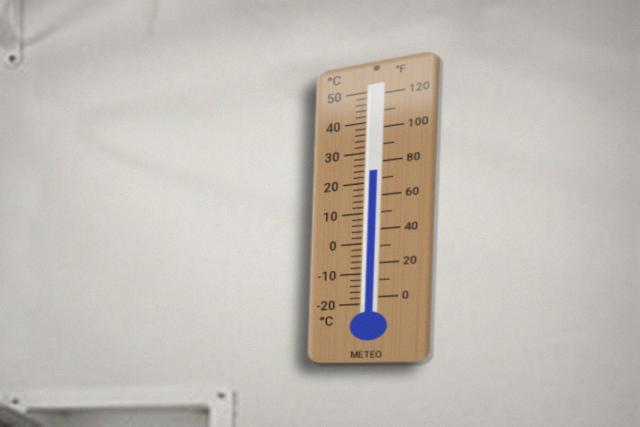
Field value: 24 °C
